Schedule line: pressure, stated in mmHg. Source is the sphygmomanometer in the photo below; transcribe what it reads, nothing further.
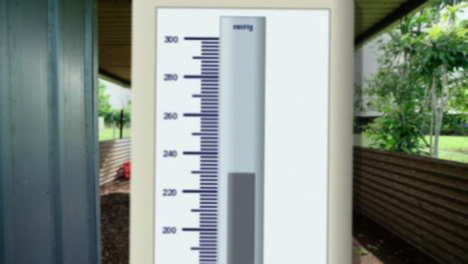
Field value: 230 mmHg
